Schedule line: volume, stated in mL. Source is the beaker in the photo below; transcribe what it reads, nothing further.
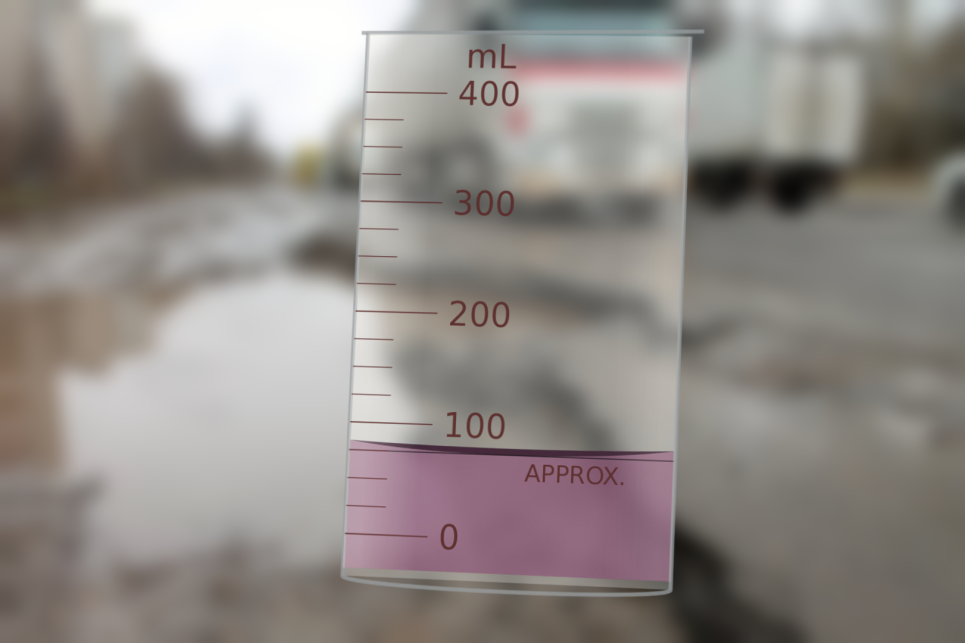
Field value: 75 mL
